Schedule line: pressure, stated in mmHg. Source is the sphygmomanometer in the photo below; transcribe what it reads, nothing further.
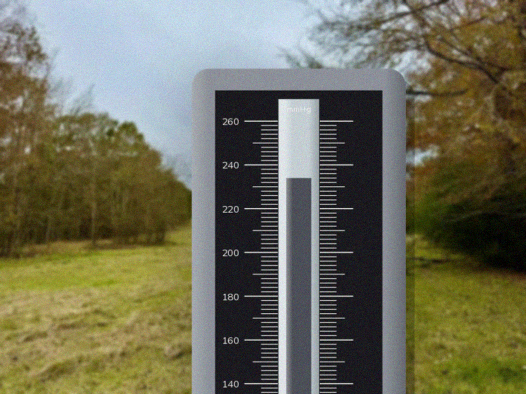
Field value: 234 mmHg
